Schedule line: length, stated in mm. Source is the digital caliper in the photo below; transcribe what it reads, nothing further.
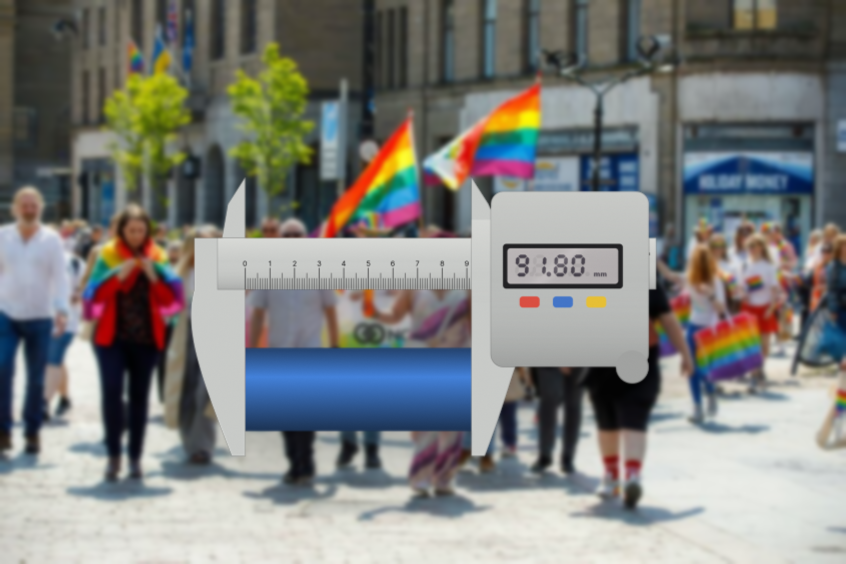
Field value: 91.80 mm
